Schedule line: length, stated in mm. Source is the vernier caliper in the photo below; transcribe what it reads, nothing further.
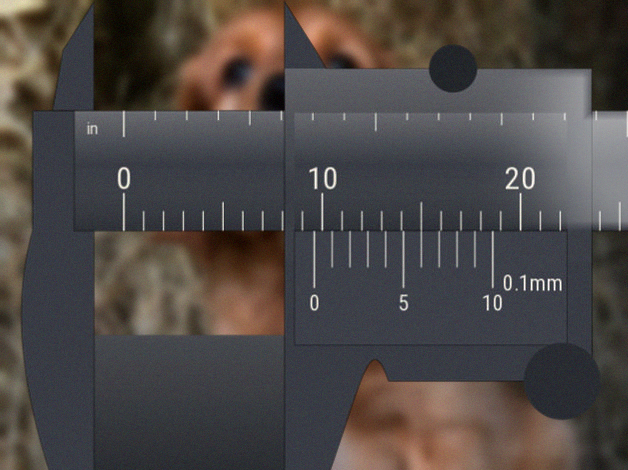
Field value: 9.6 mm
